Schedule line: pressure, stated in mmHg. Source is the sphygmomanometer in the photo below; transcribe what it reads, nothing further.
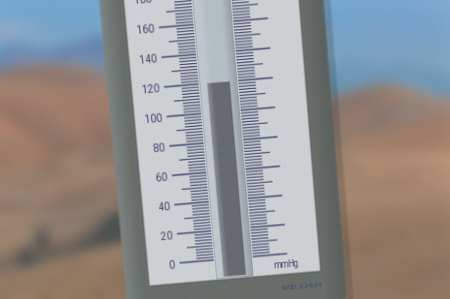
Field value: 120 mmHg
